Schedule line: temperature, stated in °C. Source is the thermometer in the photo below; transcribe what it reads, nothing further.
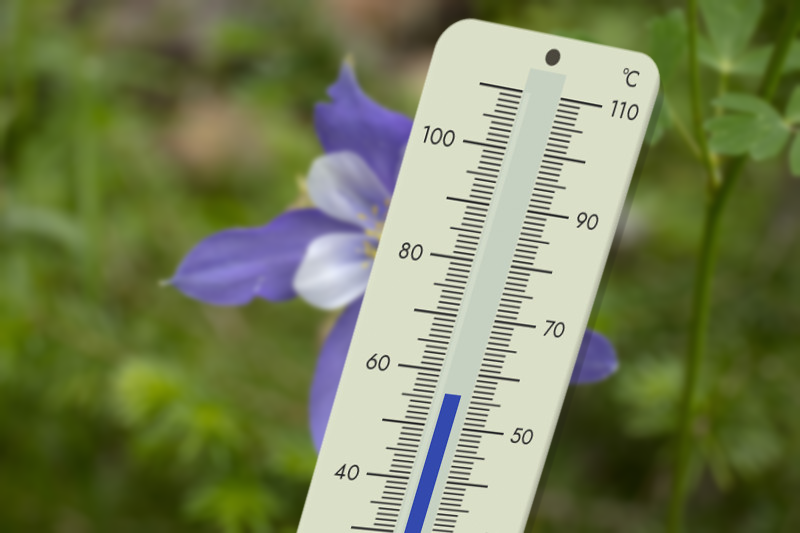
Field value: 56 °C
